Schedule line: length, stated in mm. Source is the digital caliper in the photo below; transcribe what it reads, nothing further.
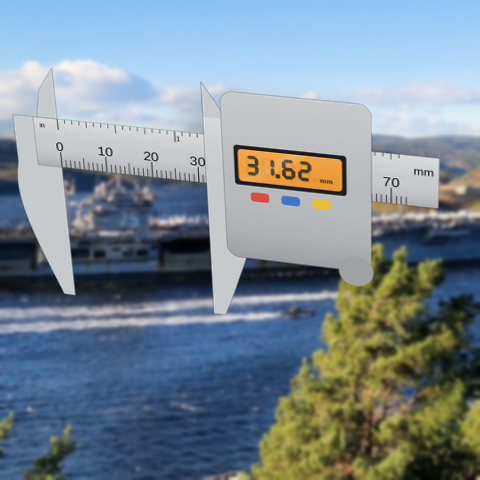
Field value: 31.62 mm
